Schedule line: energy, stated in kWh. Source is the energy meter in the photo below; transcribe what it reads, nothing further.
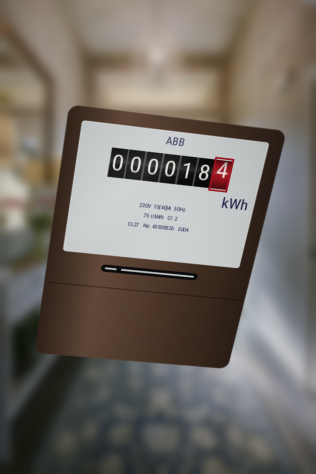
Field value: 18.4 kWh
